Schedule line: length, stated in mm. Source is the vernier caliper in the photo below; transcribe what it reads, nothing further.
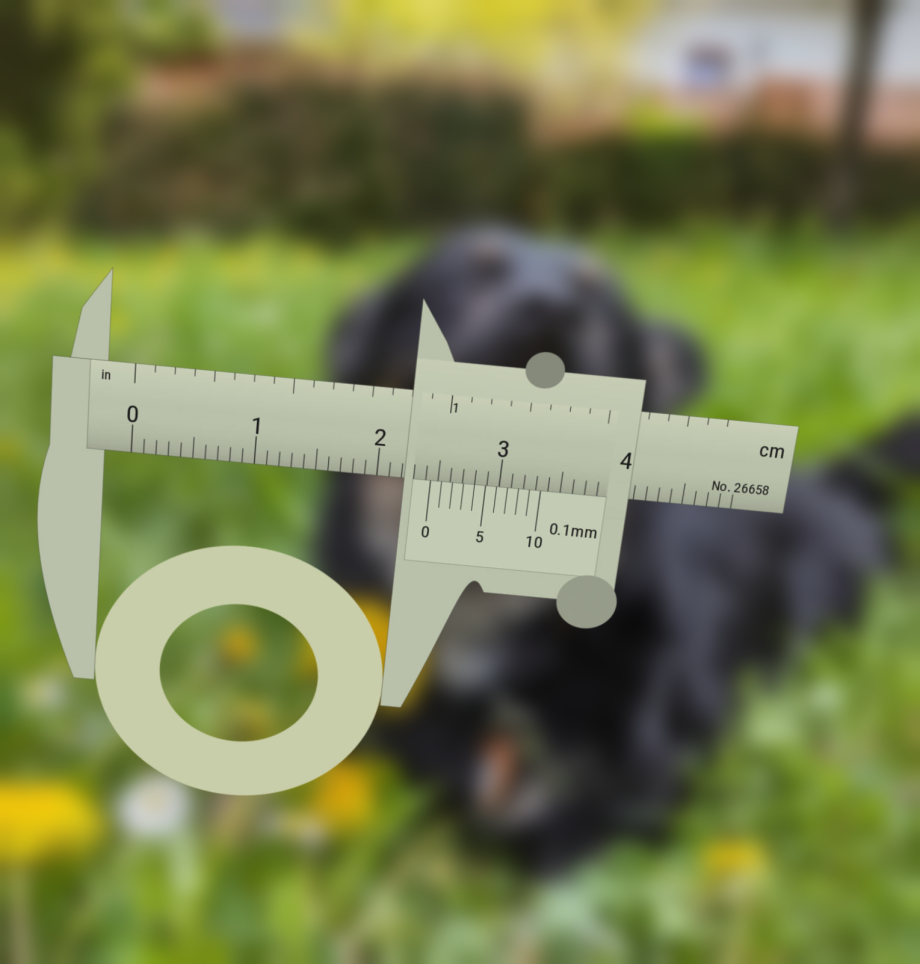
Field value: 24.4 mm
